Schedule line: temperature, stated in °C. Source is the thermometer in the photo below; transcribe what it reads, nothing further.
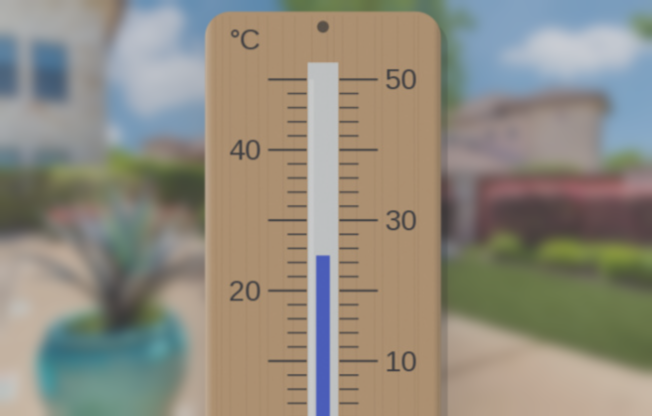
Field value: 25 °C
